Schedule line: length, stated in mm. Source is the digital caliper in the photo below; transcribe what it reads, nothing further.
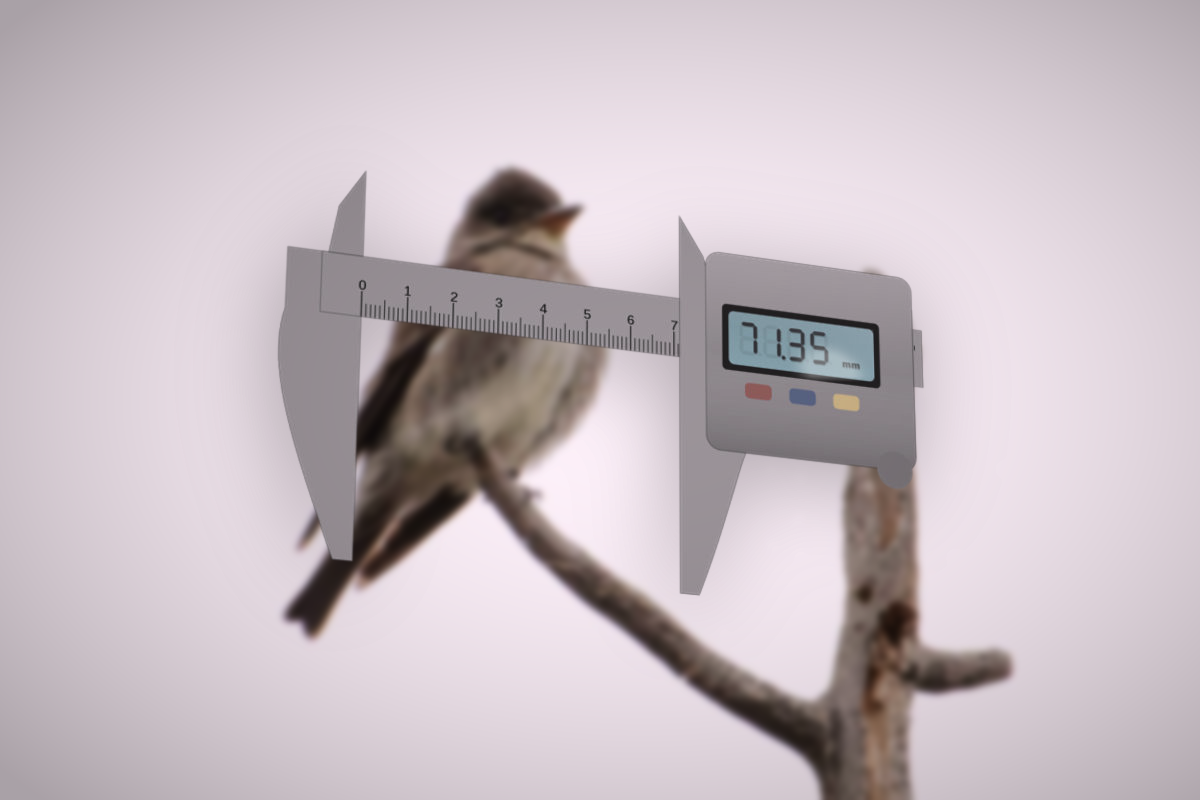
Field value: 71.35 mm
